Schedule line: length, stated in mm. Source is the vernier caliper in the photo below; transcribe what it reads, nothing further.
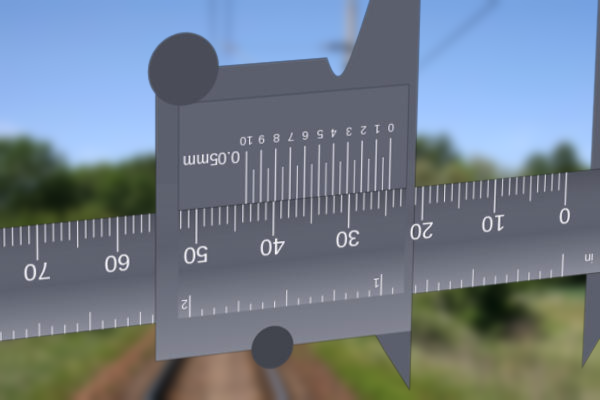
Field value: 24.6 mm
